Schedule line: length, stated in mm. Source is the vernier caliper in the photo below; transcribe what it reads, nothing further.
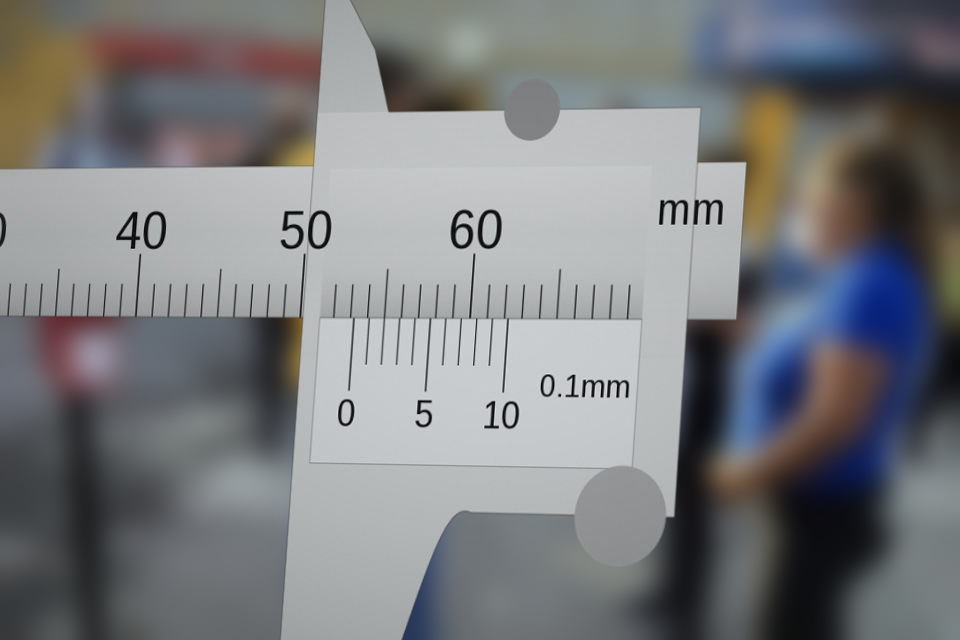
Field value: 53.2 mm
